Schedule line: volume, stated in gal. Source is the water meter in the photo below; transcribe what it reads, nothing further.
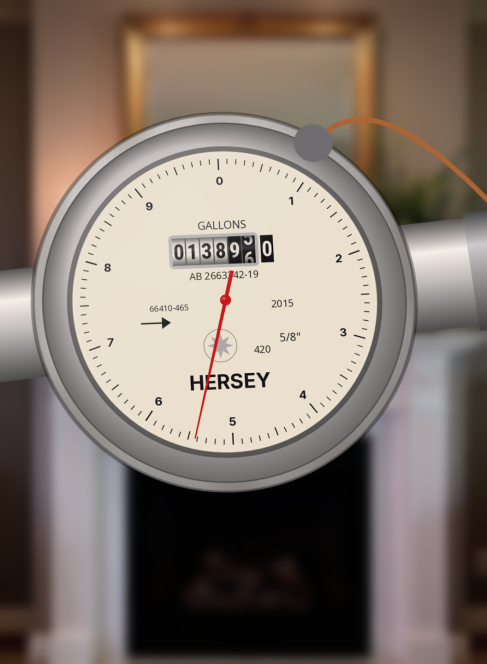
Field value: 138955.4 gal
